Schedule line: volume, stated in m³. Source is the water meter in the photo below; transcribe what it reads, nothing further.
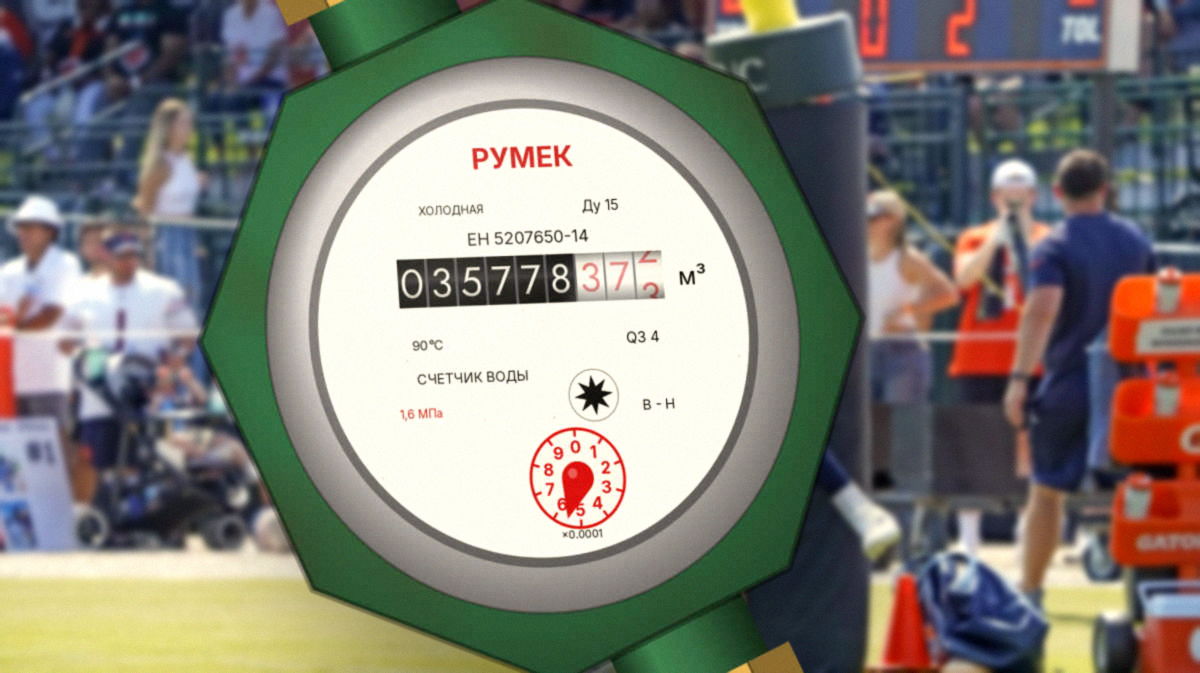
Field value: 35778.3725 m³
